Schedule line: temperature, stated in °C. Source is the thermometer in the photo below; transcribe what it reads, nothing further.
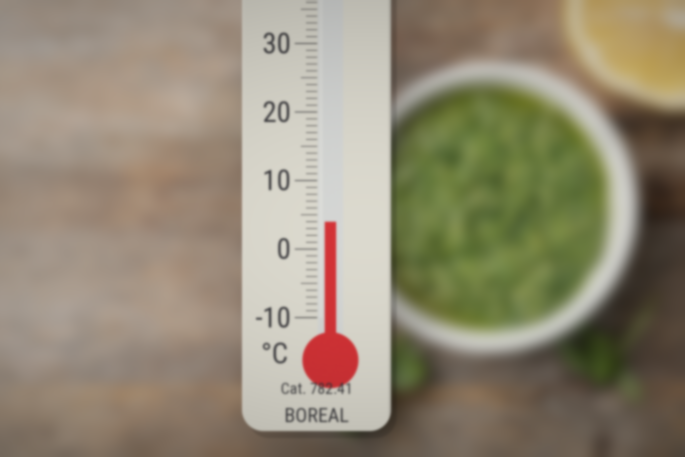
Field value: 4 °C
